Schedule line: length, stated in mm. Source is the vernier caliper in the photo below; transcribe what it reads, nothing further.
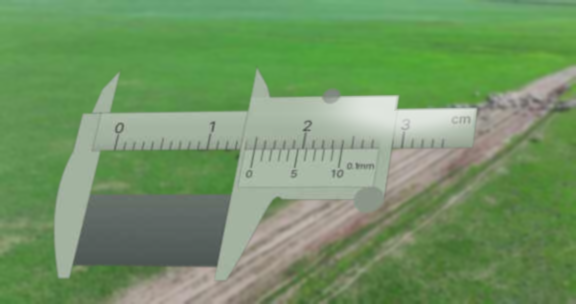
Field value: 15.0 mm
